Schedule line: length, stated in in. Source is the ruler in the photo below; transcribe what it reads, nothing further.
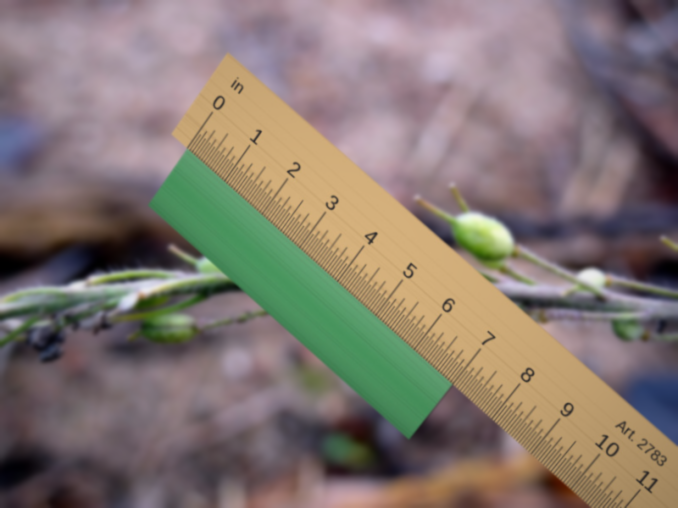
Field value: 7 in
